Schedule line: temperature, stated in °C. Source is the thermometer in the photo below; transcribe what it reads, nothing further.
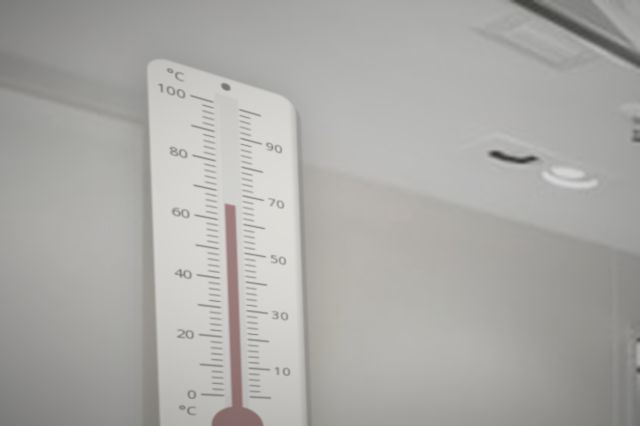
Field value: 66 °C
